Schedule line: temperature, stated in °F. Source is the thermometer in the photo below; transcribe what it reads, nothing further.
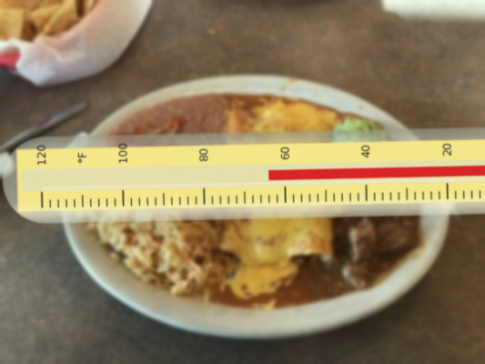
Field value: 64 °F
